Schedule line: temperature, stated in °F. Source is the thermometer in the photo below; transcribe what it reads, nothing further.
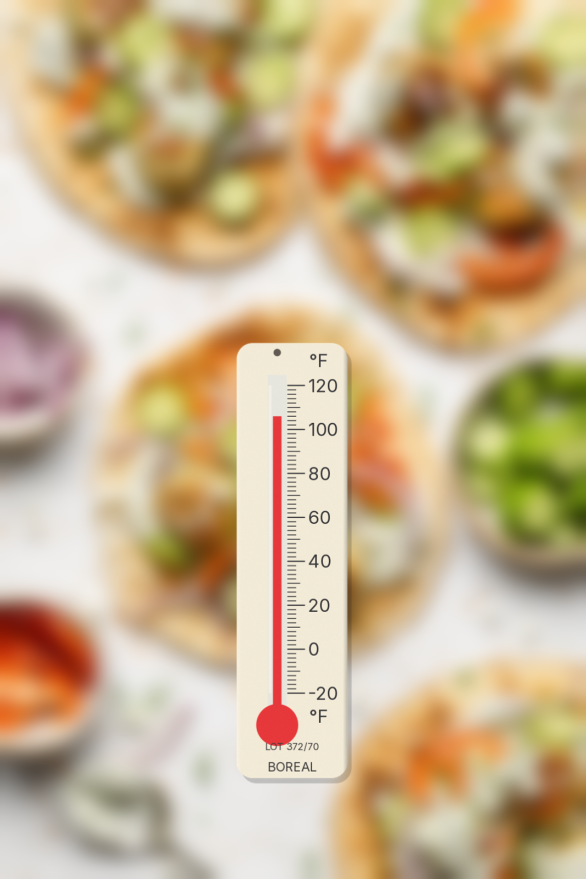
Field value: 106 °F
